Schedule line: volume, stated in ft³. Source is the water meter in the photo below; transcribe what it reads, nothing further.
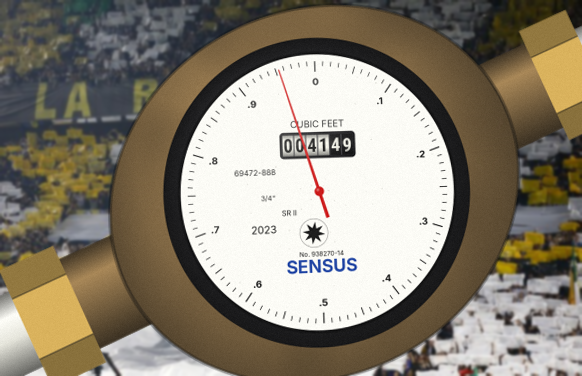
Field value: 4148.95 ft³
